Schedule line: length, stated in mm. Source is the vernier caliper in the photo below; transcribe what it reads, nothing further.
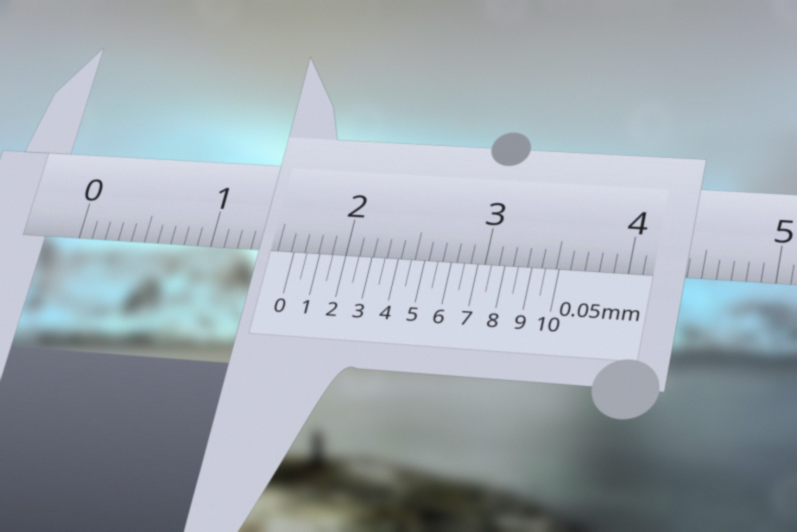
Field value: 16.2 mm
